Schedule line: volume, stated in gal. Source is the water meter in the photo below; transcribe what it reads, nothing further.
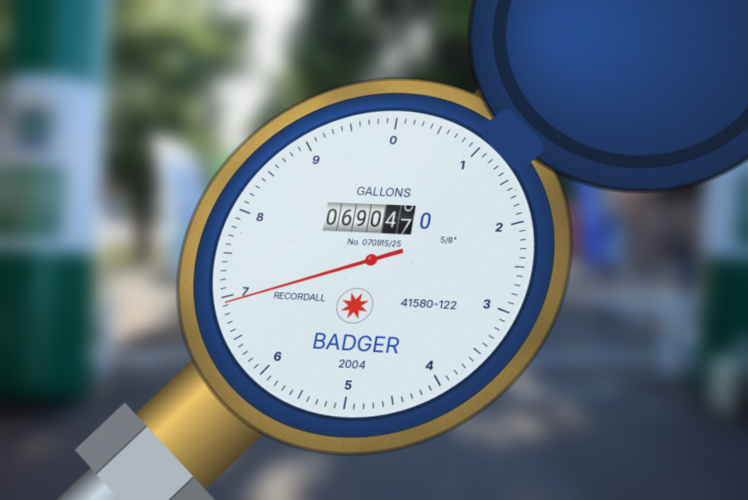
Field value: 690466.9 gal
